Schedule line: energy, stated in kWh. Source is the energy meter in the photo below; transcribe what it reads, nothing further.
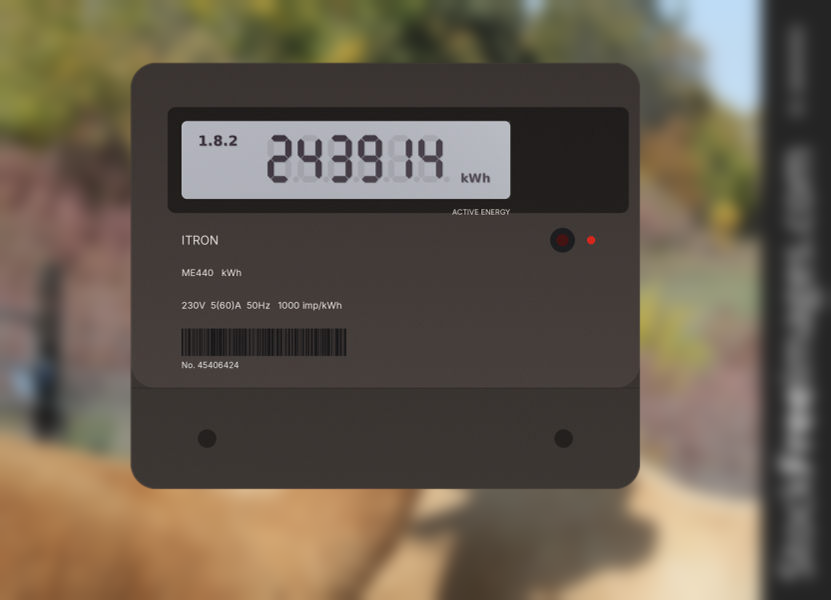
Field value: 243914 kWh
